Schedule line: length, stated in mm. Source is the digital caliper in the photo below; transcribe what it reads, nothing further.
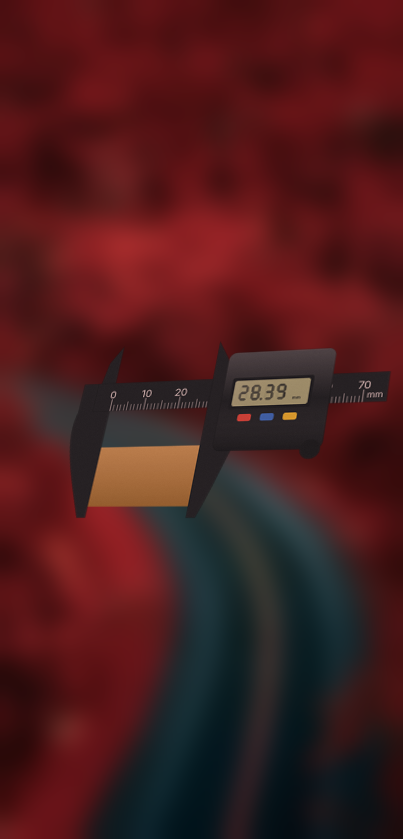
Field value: 28.39 mm
